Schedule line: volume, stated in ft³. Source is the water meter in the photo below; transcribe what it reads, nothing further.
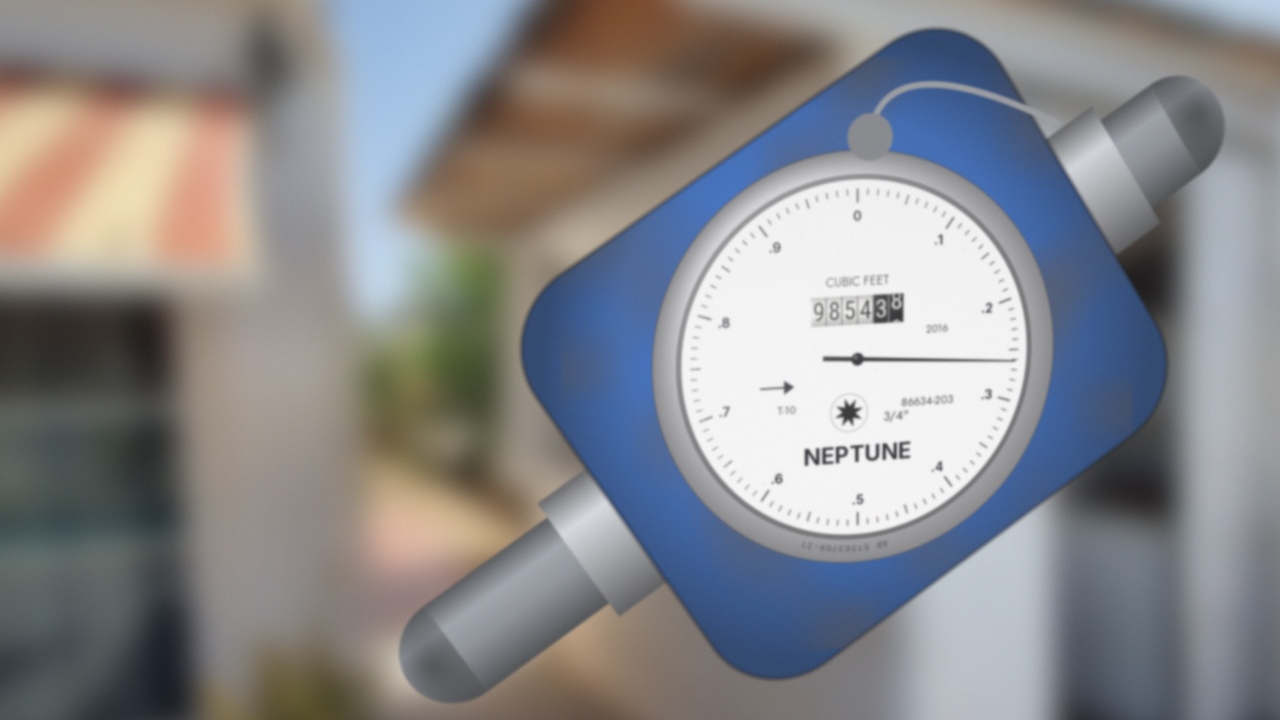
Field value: 985438.26 ft³
